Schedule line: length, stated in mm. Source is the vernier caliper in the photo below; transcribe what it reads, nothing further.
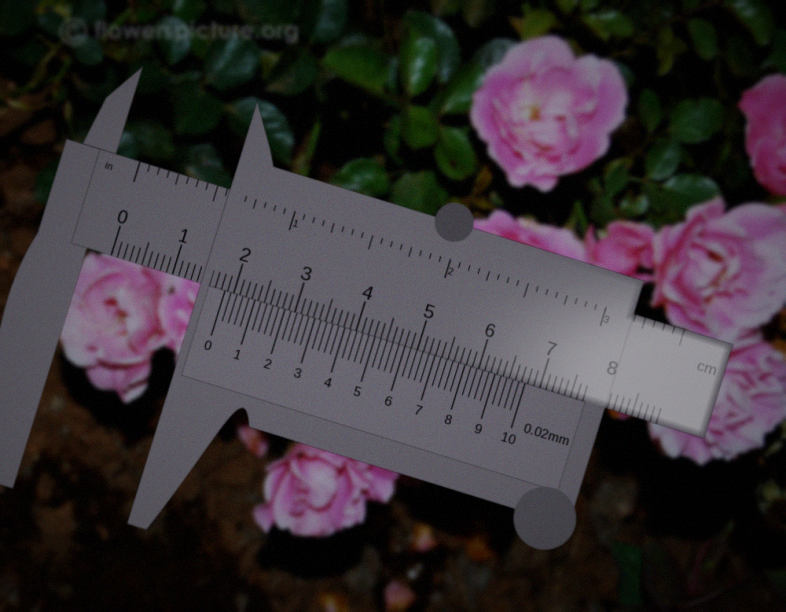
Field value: 18.6 mm
